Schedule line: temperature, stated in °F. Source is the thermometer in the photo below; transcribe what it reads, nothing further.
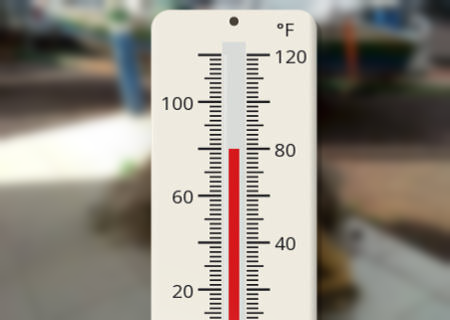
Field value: 80 °F
